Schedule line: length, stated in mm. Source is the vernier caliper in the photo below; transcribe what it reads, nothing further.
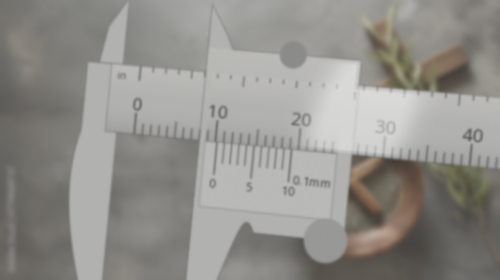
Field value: 10.2 mm
